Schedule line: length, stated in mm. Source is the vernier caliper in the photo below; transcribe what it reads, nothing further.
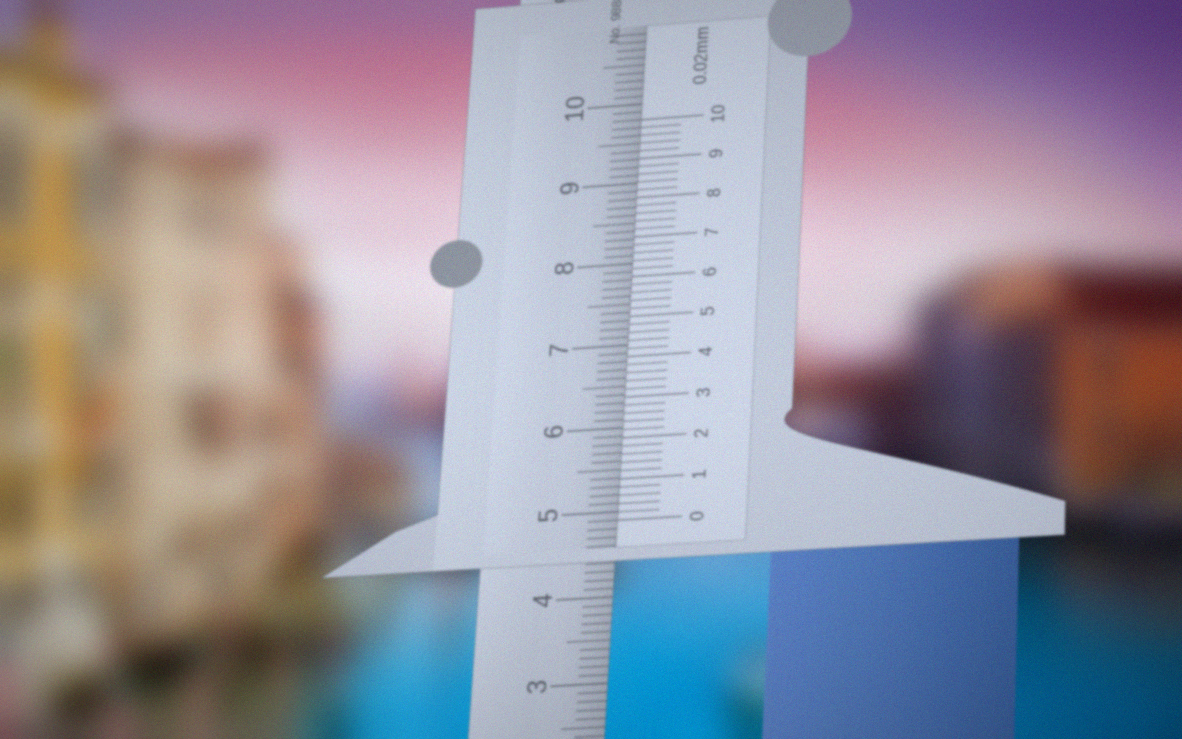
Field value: 49.0 mm
